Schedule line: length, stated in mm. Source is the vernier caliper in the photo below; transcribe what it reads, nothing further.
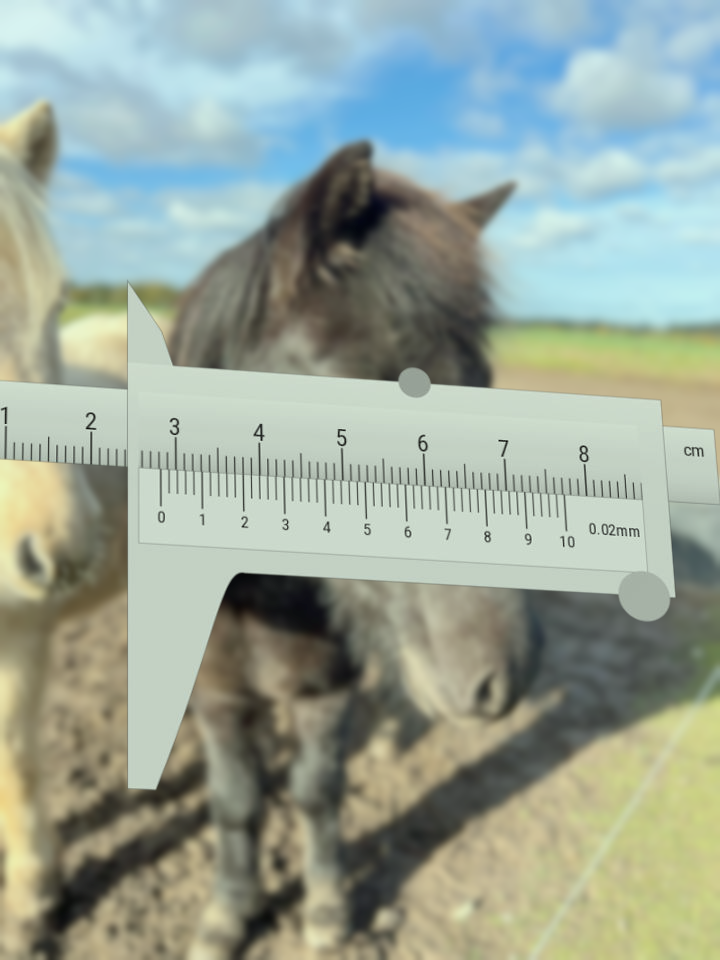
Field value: 28.2 mm
